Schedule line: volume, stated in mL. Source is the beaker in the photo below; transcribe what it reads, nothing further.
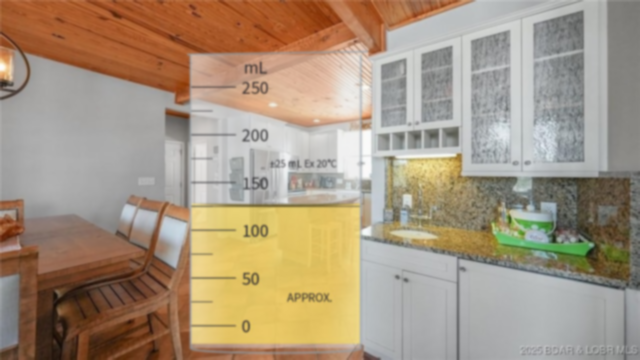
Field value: 125 mL
